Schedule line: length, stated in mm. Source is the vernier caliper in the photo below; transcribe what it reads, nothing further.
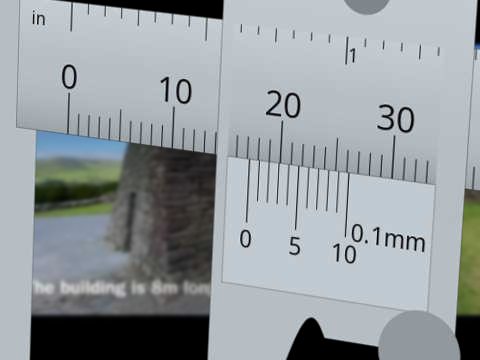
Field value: 17.2 mm
